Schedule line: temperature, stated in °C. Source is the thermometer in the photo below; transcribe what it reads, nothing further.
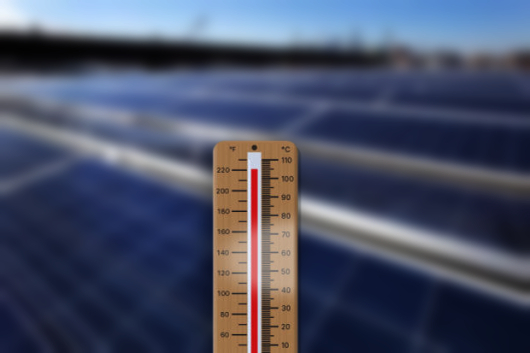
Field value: 105 °C
